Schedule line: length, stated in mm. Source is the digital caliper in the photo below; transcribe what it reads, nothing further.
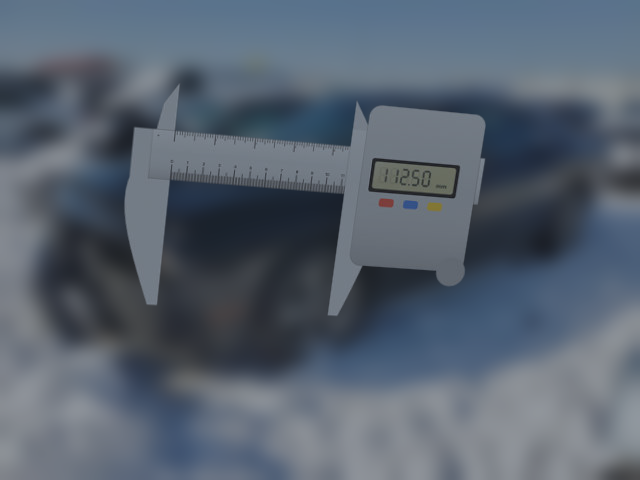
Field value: 112.50 mm
